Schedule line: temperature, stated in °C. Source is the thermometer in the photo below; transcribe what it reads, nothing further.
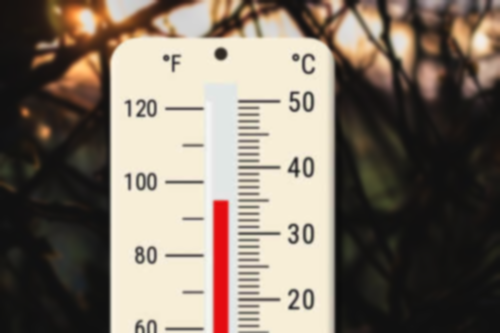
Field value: 35 °C
